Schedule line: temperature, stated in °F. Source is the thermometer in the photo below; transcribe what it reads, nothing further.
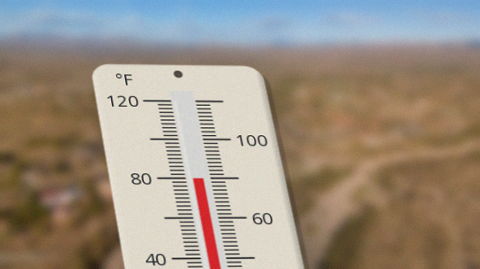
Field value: 80 °F
